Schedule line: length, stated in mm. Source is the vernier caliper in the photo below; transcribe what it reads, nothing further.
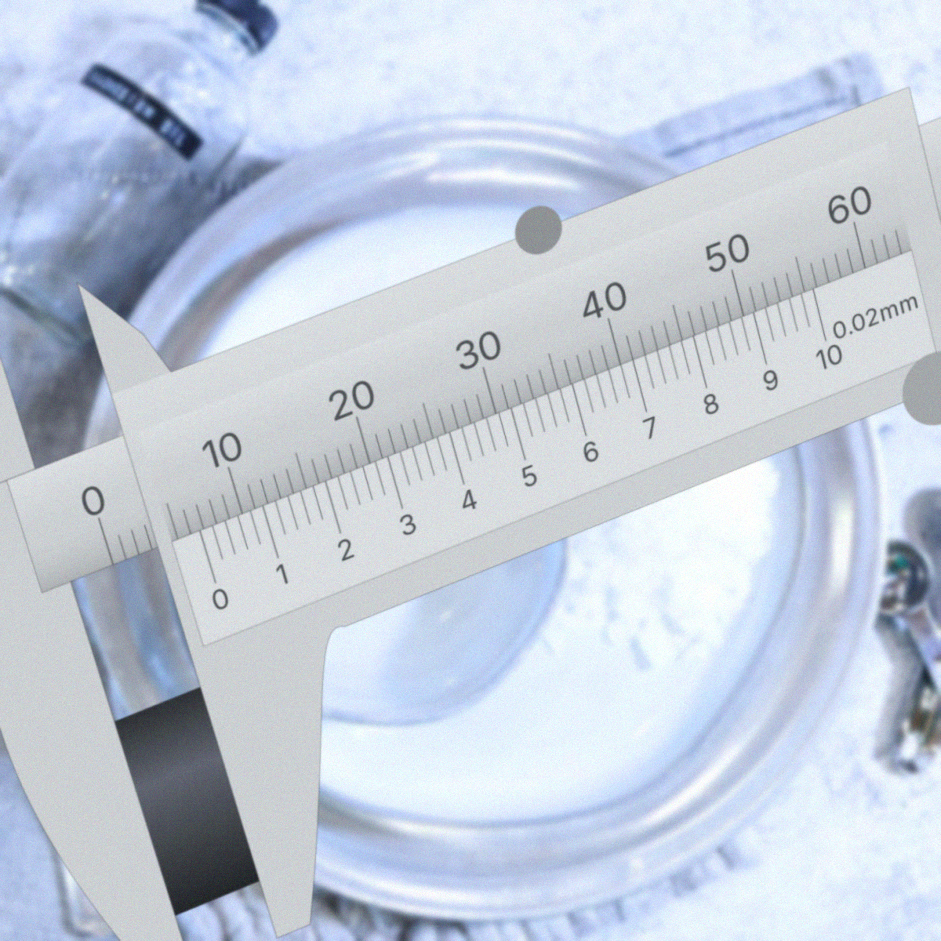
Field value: 6.7 mm
